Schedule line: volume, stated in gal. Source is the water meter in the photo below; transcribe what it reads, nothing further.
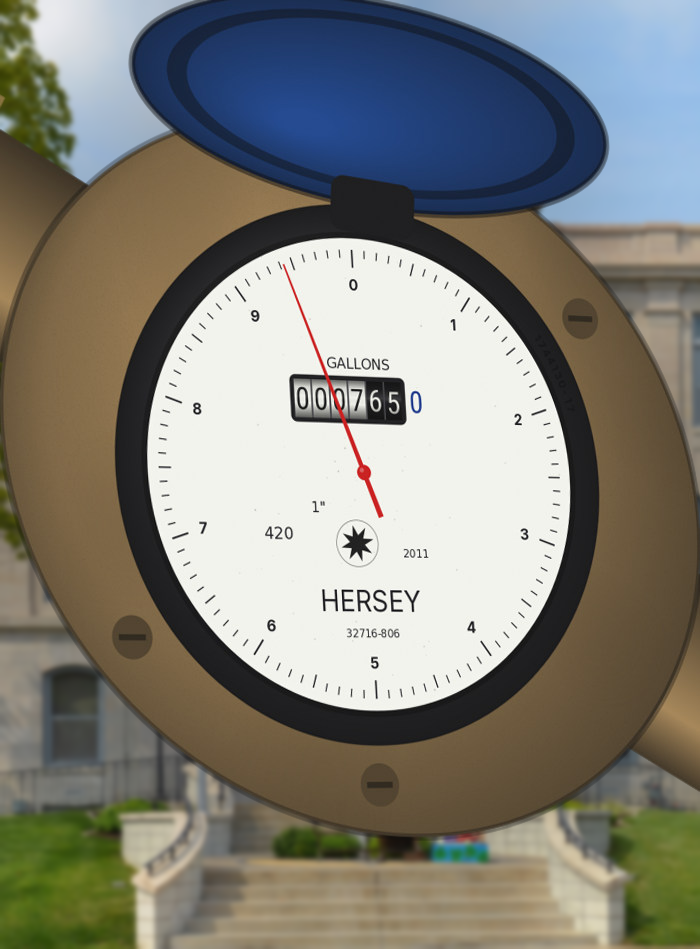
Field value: 7649.4 gal
